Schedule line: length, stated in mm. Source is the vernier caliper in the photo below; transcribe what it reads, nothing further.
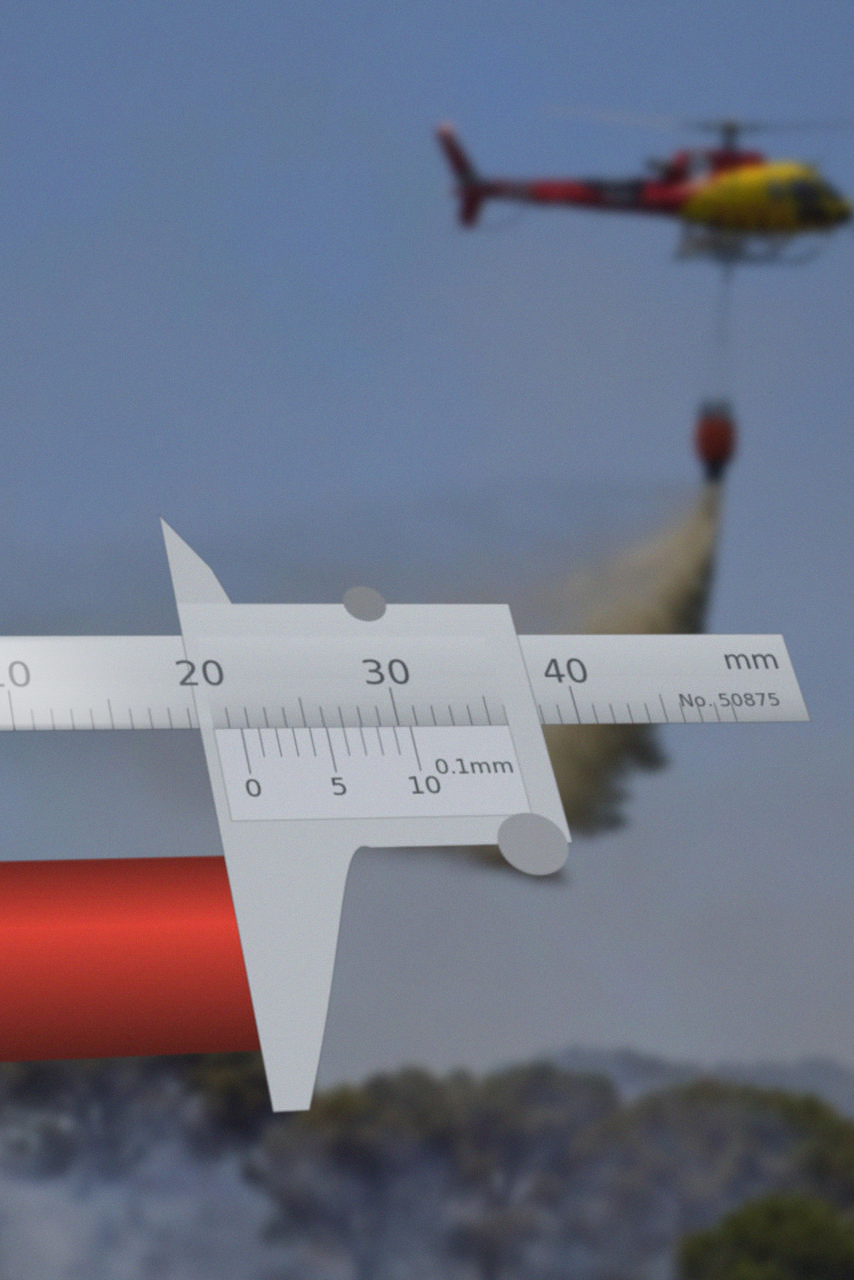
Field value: 21.6 mm
